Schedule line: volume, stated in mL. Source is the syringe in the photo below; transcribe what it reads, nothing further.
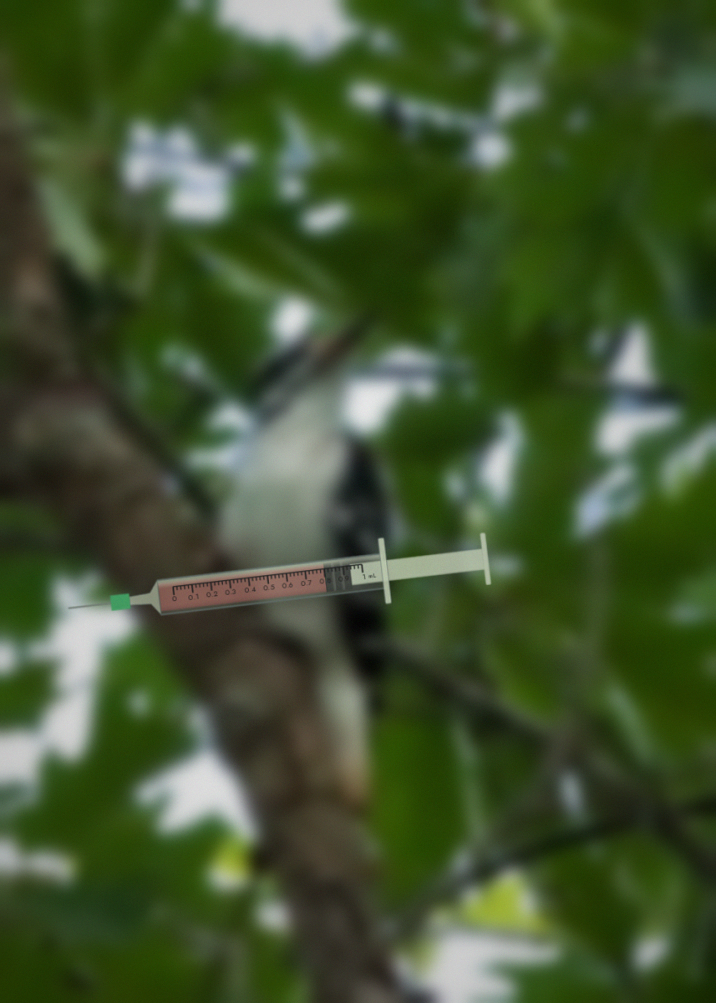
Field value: 0.8 mL
